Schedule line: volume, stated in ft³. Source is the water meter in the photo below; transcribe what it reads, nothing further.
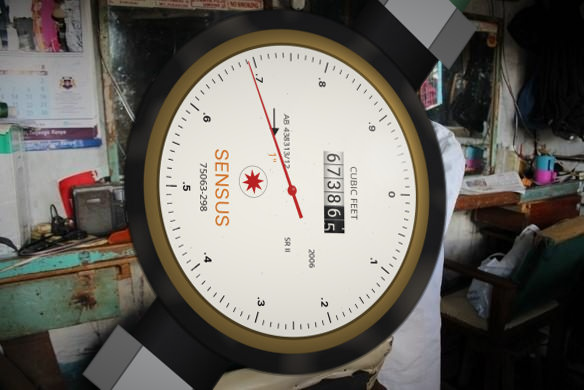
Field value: 673864.69 ft³
